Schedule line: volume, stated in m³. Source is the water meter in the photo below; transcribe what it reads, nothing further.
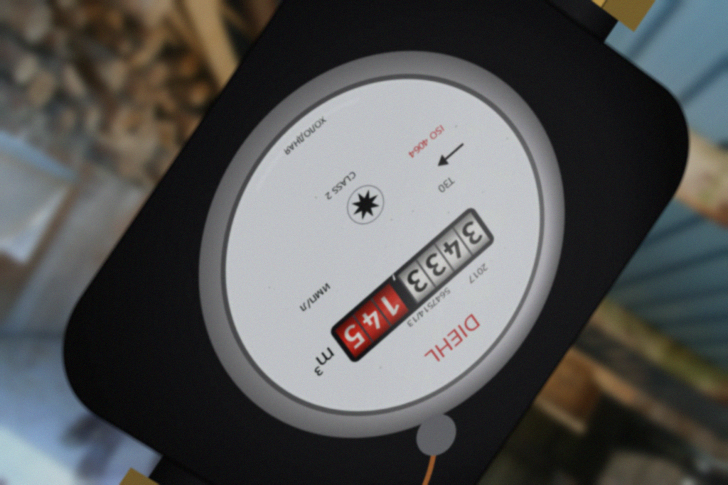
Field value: 3433.145 m³
